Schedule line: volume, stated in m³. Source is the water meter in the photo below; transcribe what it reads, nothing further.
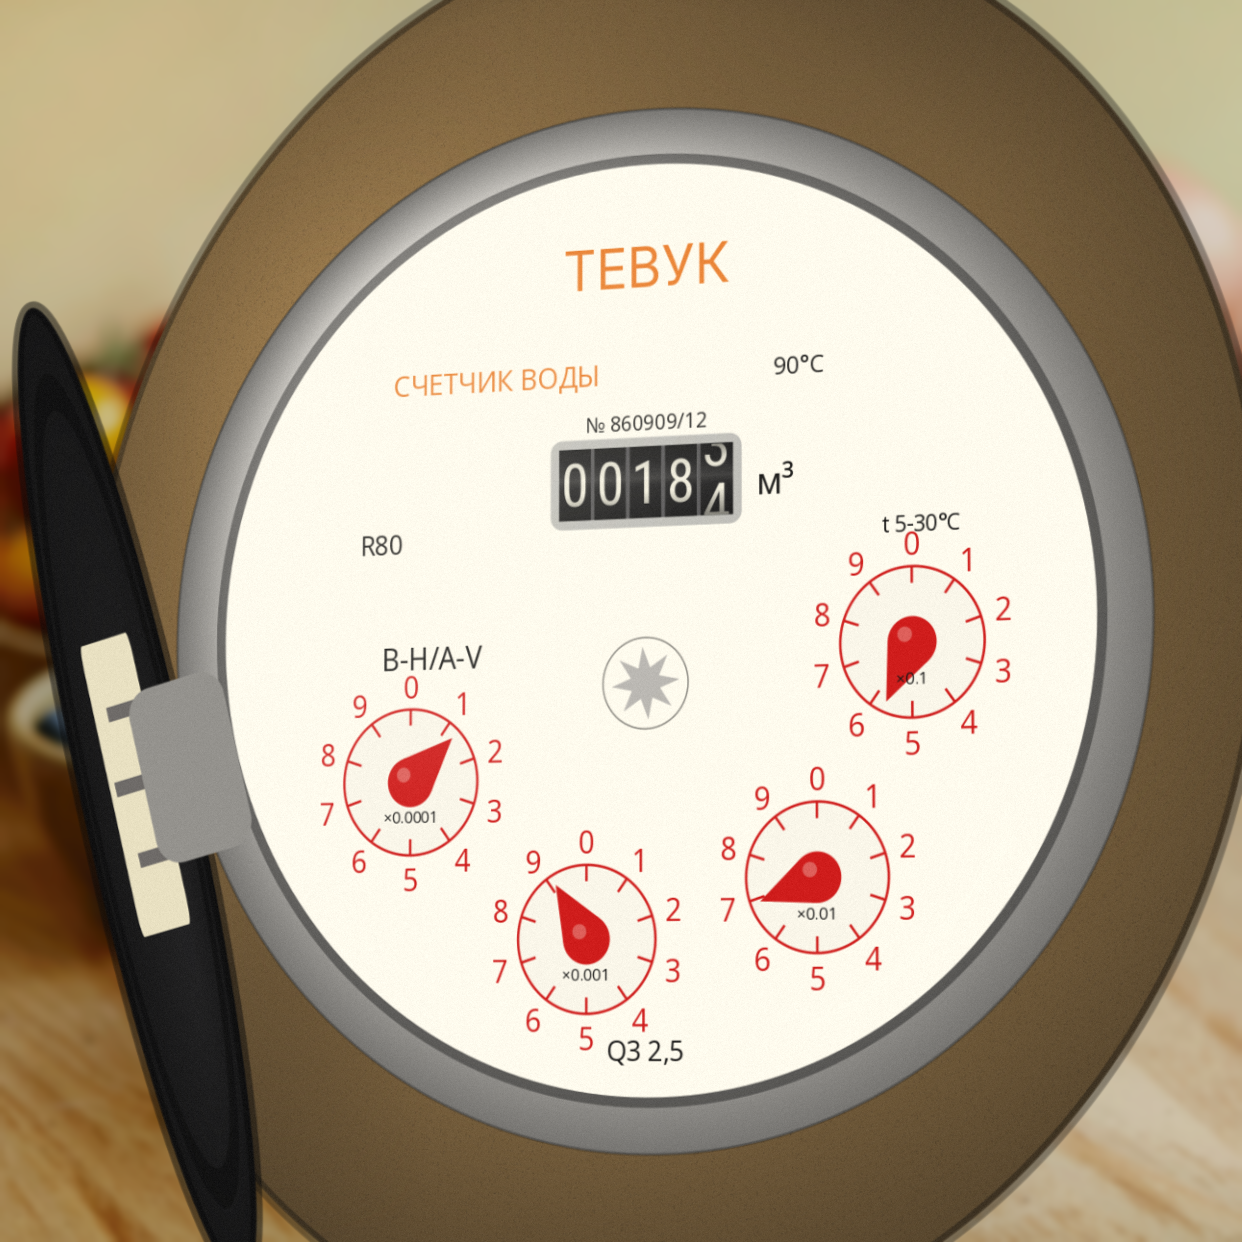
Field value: 183.5691 m³
